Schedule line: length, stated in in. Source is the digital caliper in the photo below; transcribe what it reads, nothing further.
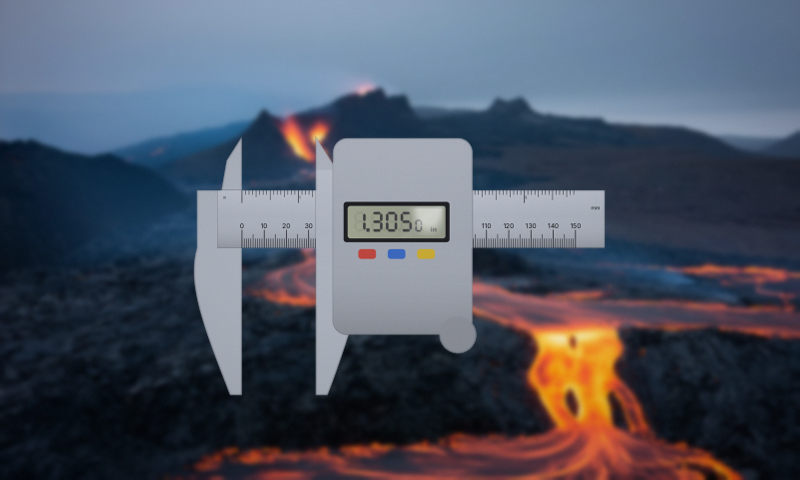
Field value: 1.3050 in
